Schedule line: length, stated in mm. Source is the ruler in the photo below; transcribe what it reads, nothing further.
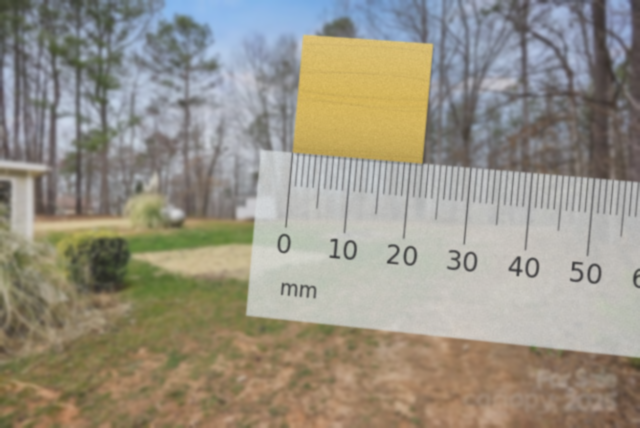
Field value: 22 mm
